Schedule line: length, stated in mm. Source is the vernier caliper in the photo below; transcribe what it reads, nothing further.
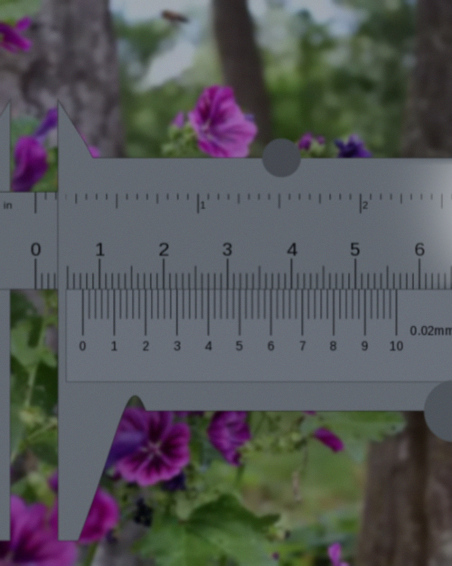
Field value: 7.4 mm
